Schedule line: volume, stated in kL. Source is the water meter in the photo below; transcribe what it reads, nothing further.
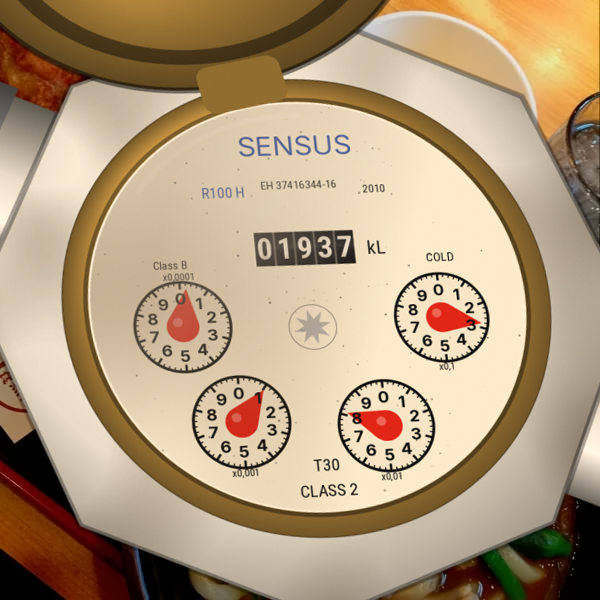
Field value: 1937.2810 kL
